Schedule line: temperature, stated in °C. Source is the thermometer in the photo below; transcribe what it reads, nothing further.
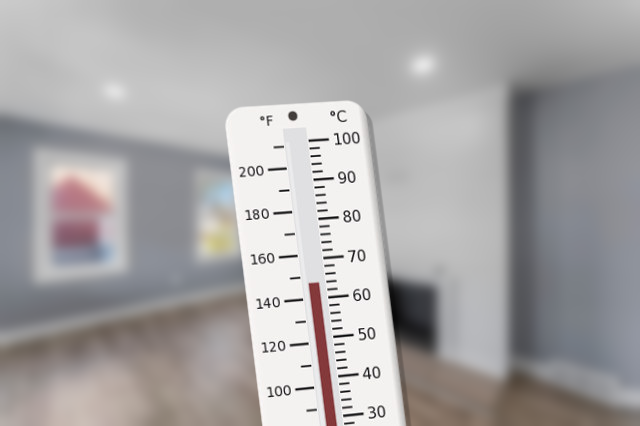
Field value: 64 °C
